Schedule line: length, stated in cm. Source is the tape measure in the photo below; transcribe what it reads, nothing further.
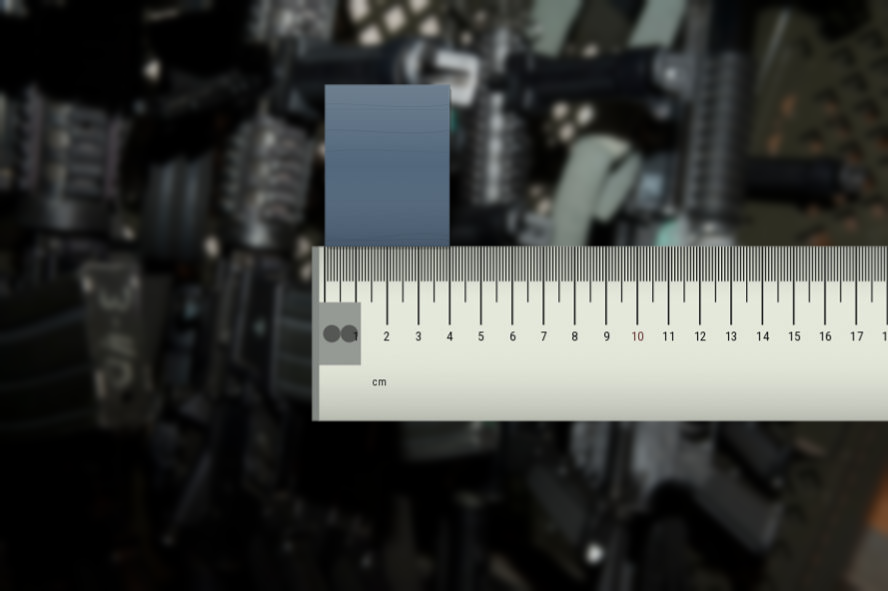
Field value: 4 cm
